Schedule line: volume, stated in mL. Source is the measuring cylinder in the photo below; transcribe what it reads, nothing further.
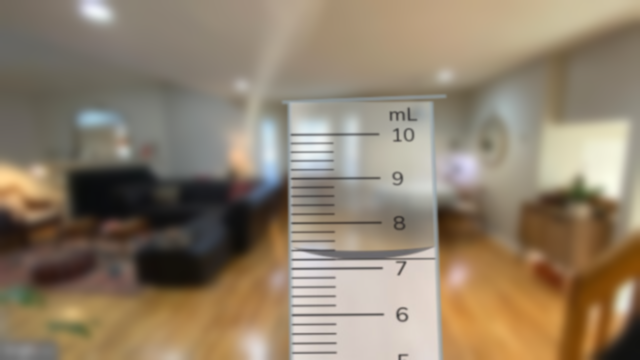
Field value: 7.2 mL
